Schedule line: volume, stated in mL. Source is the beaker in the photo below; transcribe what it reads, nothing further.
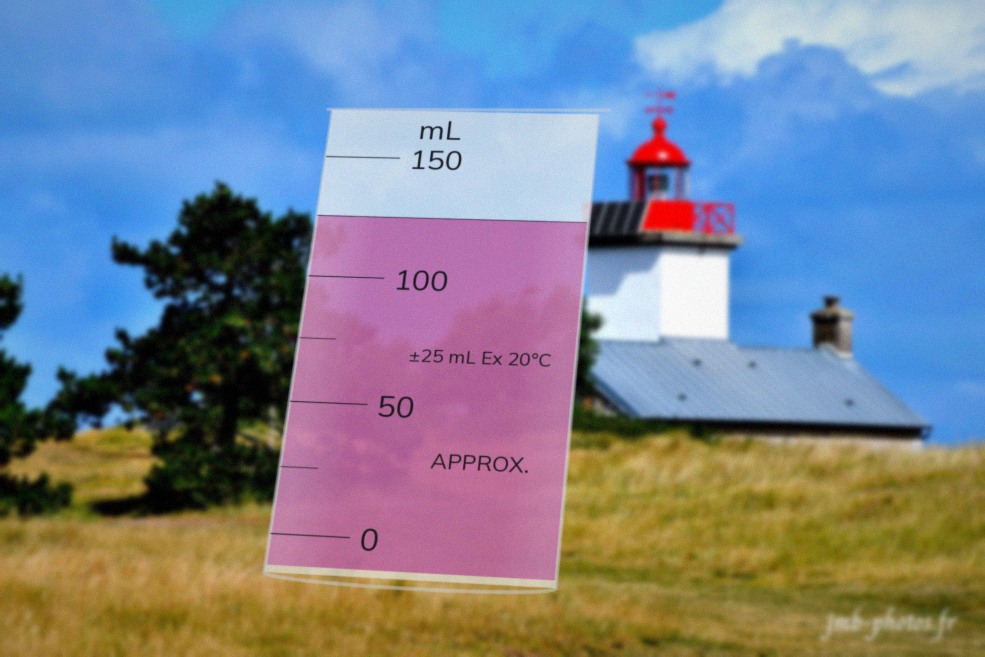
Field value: 125 mL
